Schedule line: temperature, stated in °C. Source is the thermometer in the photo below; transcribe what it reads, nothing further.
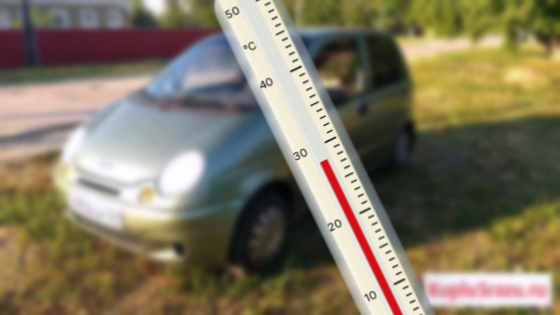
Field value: 28 °C
